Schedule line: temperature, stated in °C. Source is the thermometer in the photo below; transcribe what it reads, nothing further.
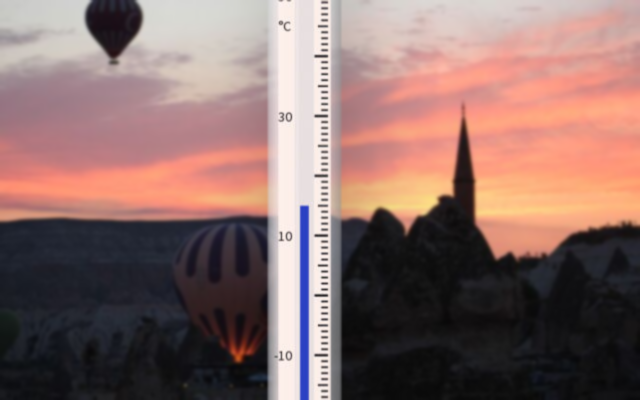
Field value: 15 °C
